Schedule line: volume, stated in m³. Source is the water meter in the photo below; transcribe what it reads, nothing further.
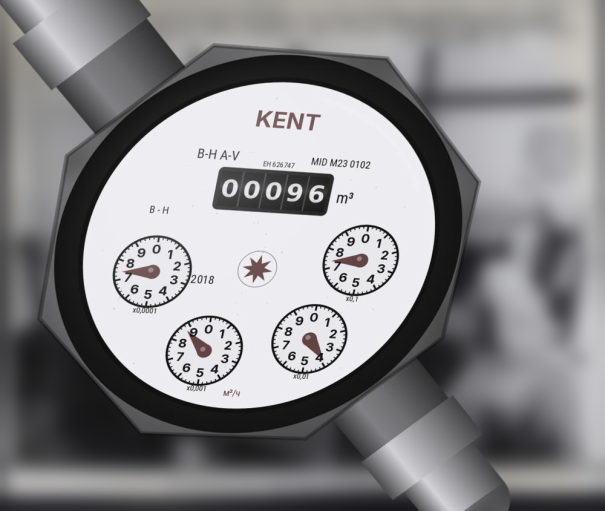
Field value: 96.7387 m³
